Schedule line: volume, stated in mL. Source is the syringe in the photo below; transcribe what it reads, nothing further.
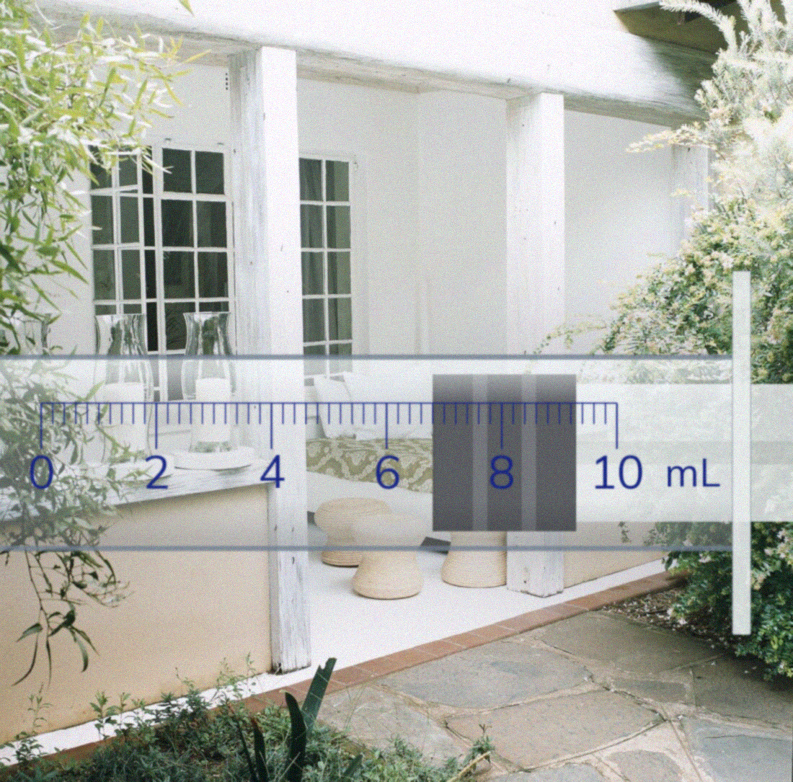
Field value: 6.8 mL
